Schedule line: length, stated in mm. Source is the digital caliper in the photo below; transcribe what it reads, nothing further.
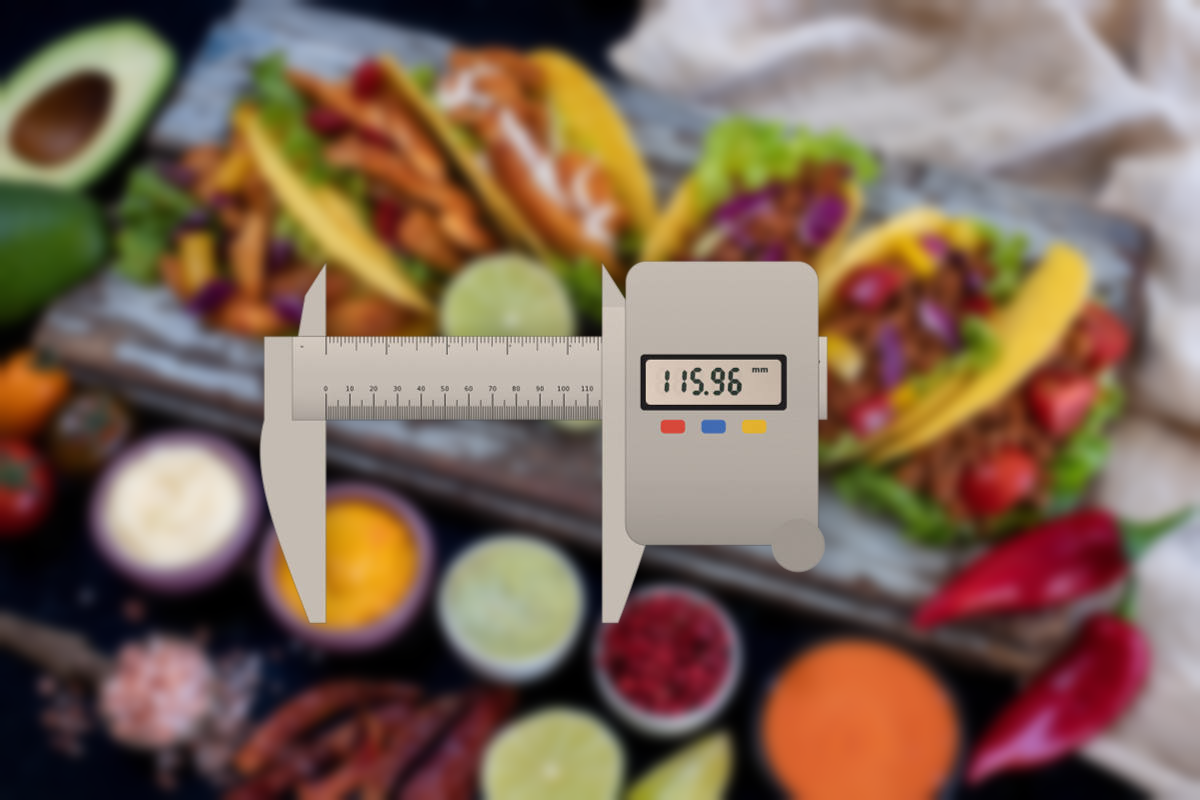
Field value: 115.96 mm
